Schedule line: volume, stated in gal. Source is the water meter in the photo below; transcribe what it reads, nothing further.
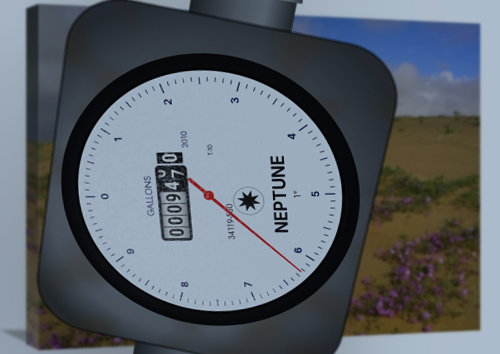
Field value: 9466.2 gal
